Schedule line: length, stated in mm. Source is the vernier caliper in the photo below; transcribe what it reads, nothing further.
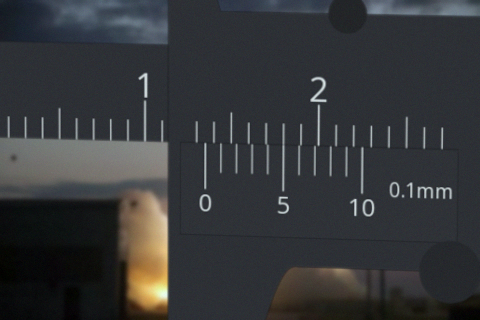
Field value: 13.5 mm
